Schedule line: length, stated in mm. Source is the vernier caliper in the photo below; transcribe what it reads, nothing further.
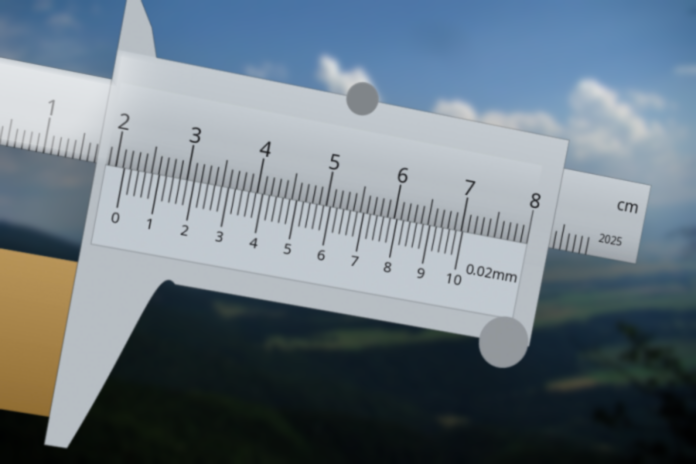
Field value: 21.2 mm
